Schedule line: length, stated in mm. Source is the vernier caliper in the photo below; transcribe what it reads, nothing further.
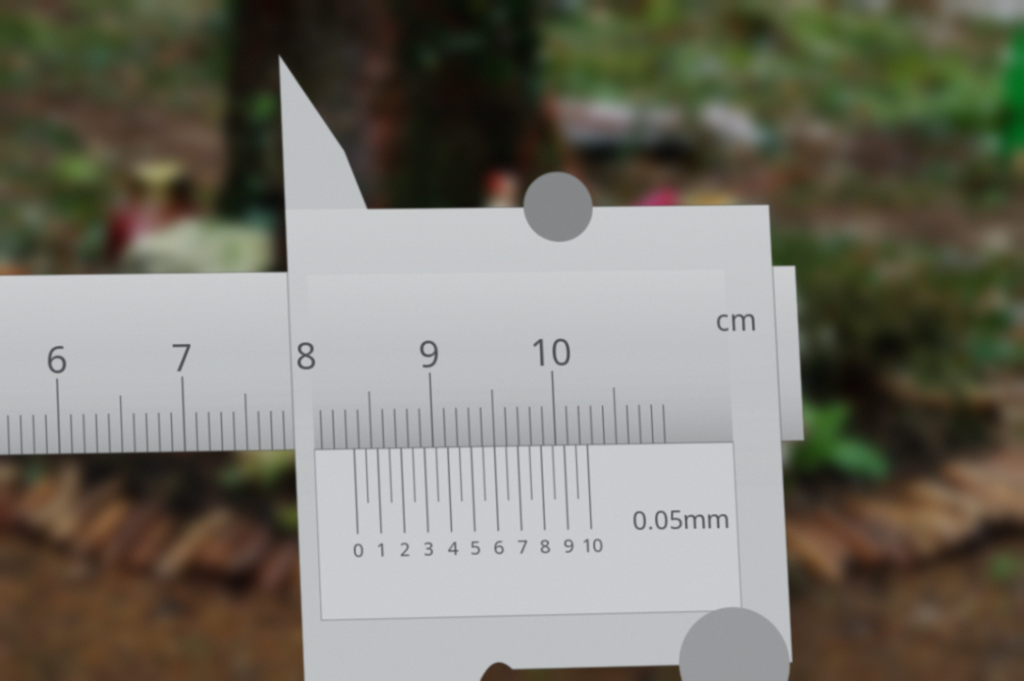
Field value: 83.6 mm
